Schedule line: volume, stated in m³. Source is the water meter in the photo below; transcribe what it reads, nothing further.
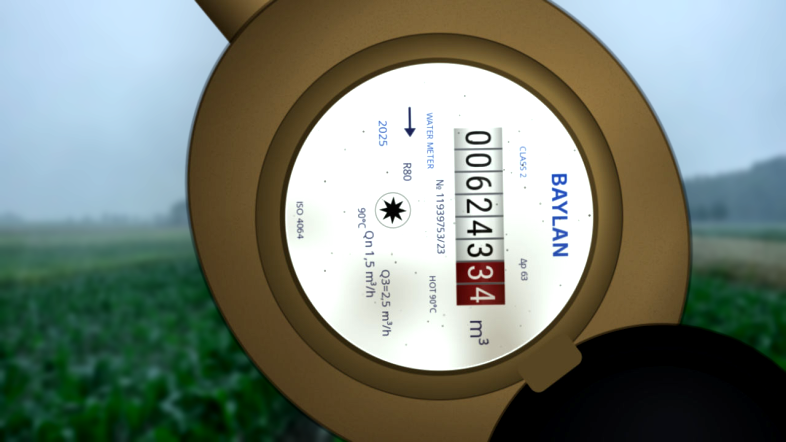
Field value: 6243.34 m³
